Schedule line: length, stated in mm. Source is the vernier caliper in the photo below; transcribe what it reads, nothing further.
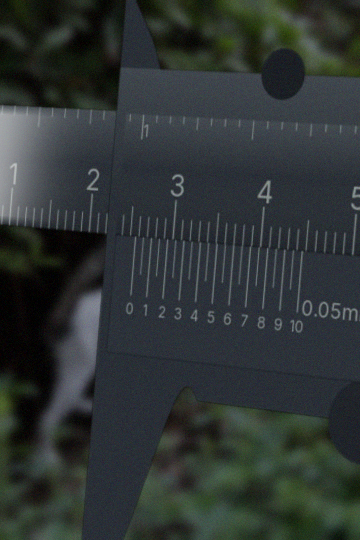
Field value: 25.6 mm
